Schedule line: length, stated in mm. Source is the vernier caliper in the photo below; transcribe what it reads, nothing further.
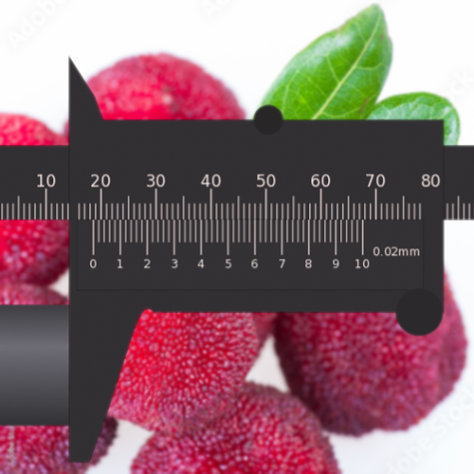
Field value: 18.6 mm
